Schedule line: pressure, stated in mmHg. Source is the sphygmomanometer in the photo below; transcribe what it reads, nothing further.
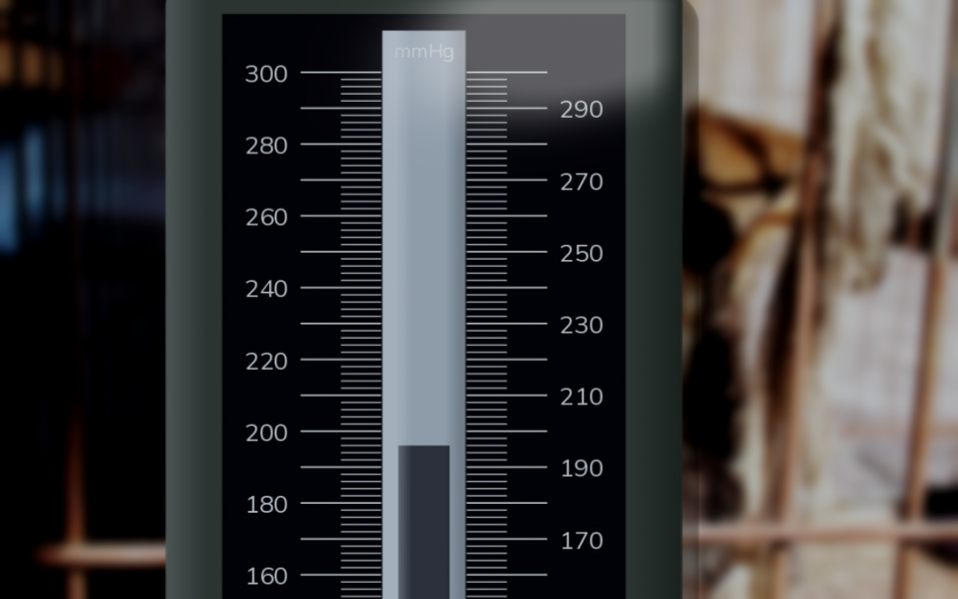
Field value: 196 mmHg
